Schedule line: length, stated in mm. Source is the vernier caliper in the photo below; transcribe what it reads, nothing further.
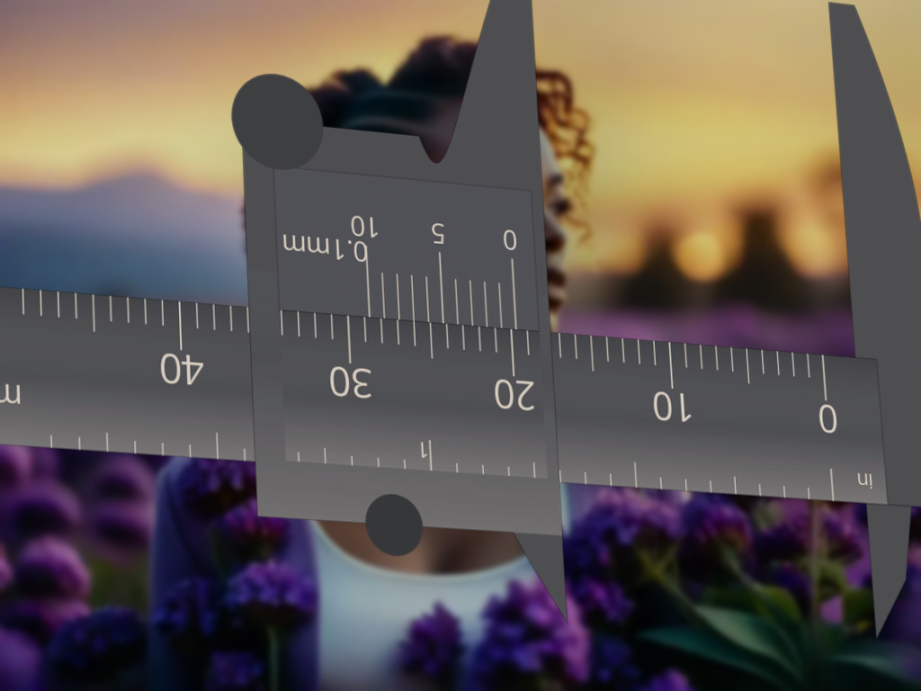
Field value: 19.7 mm
